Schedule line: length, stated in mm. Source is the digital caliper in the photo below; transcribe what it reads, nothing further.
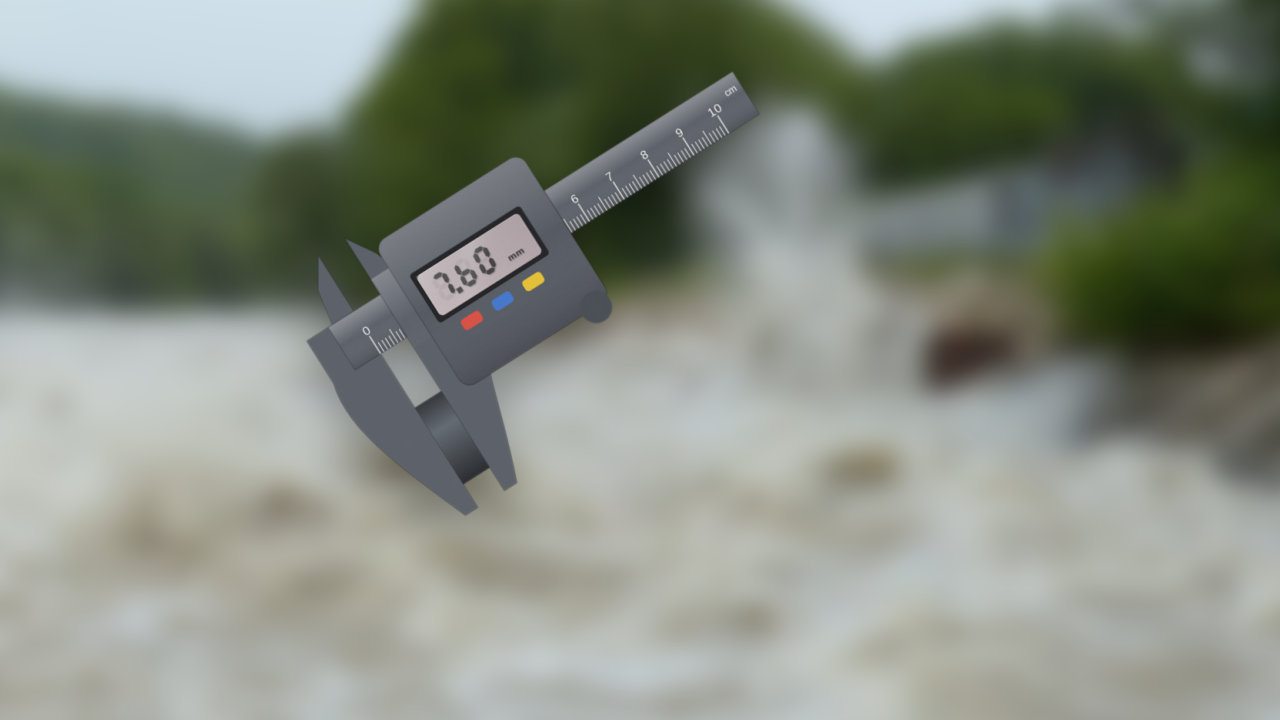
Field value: 7.60 mm
